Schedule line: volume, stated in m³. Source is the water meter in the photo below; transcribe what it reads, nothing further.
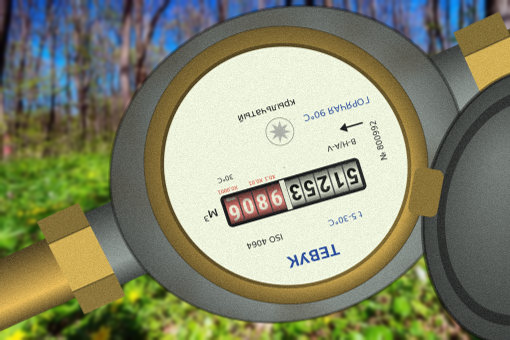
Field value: 51253.9806 m³
